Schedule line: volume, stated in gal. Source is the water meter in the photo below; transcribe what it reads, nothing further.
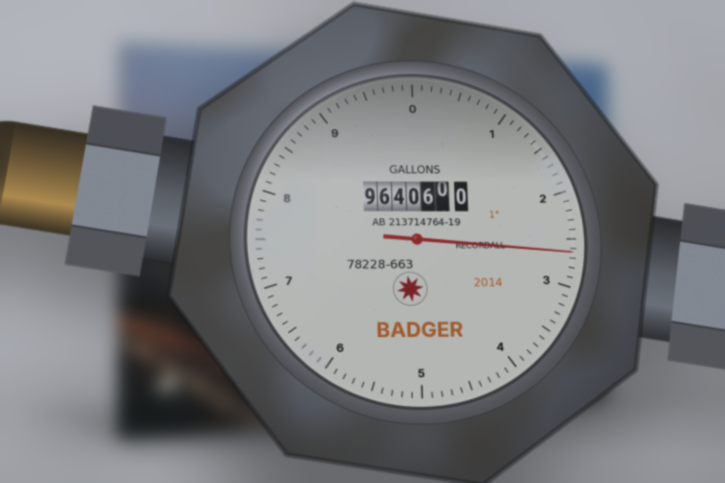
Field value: 9640602.6 gal
